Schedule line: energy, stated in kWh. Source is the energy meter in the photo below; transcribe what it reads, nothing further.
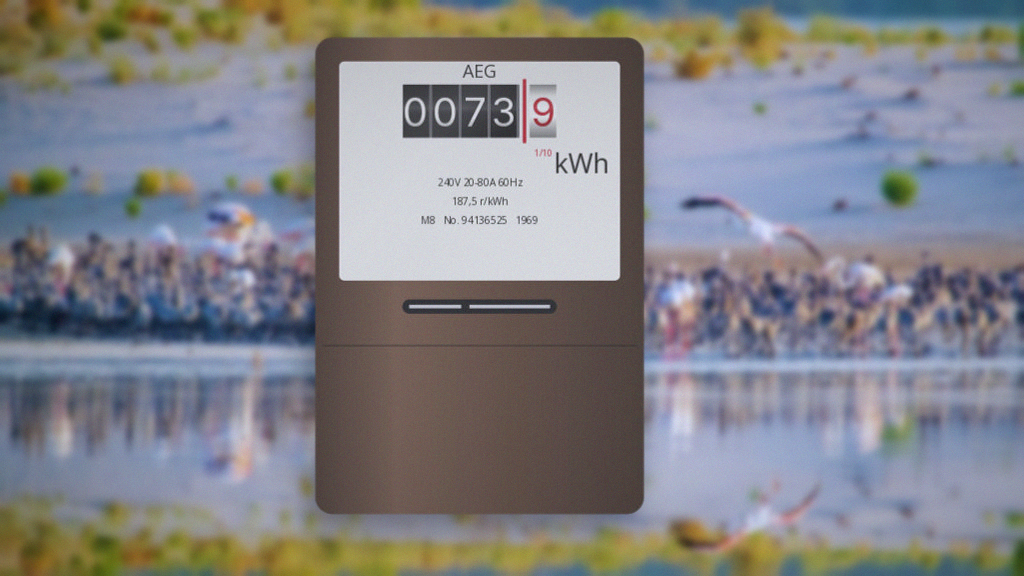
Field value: 73.9 kWh
